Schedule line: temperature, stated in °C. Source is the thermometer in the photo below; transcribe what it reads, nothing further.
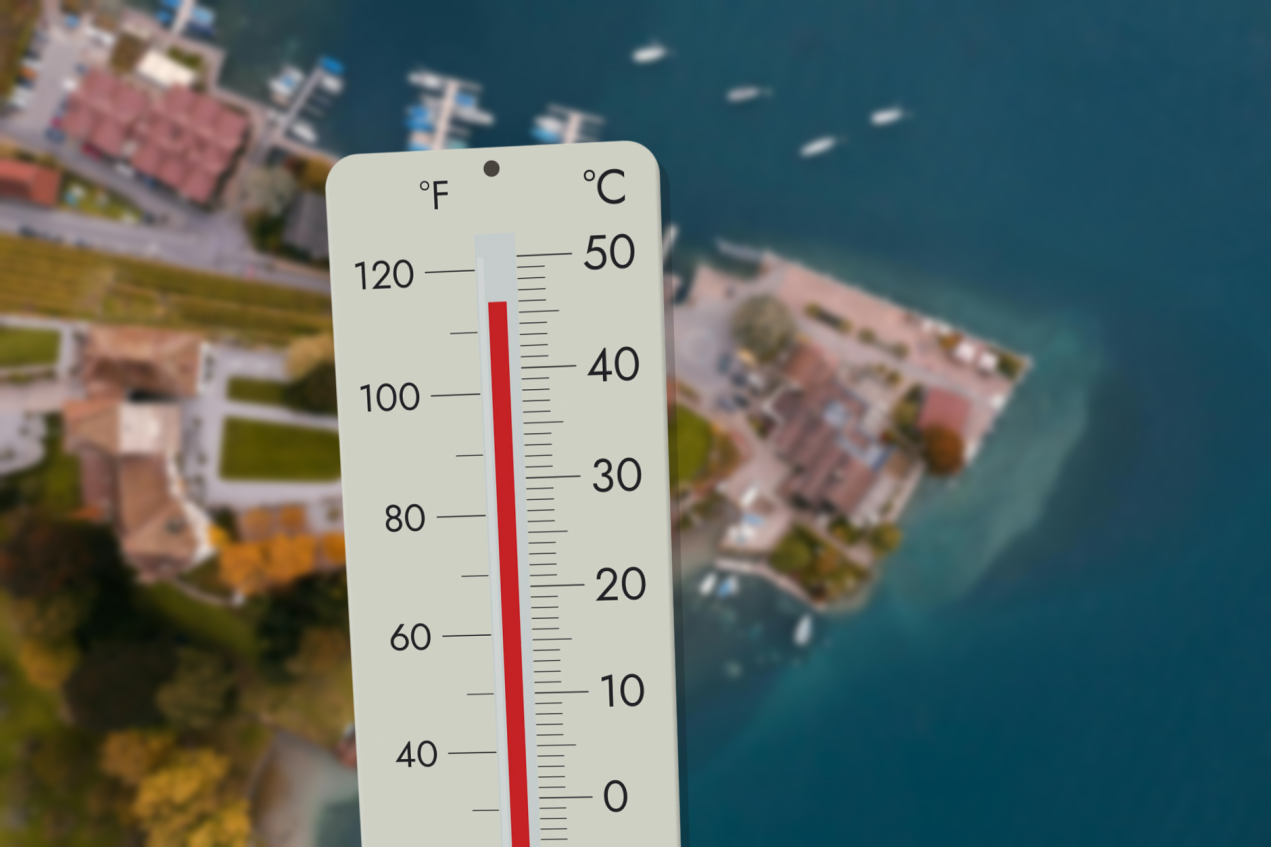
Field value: 46 °C
